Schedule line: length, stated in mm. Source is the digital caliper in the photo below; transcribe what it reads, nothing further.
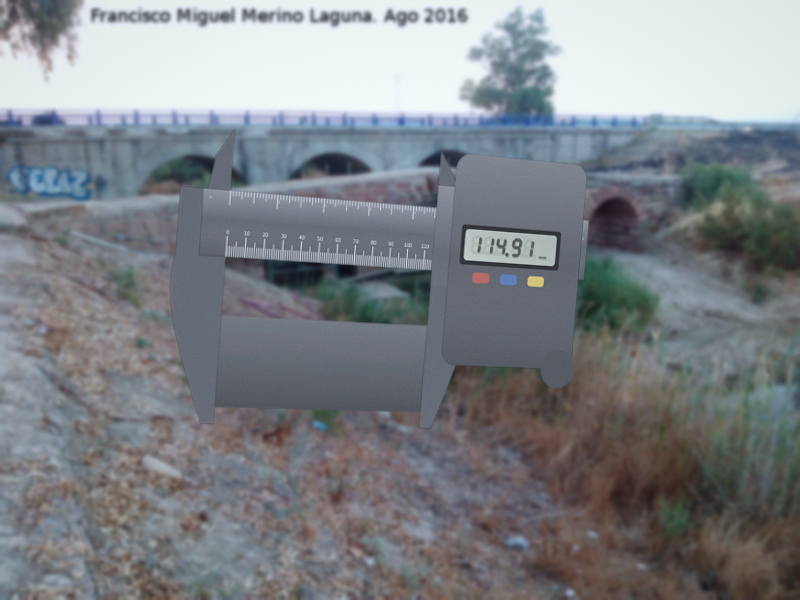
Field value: 114.91 mm
